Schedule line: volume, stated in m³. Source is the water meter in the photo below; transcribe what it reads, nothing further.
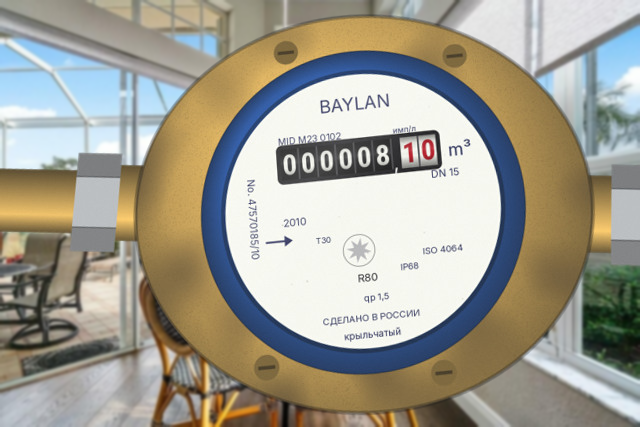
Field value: 8.10 m³
